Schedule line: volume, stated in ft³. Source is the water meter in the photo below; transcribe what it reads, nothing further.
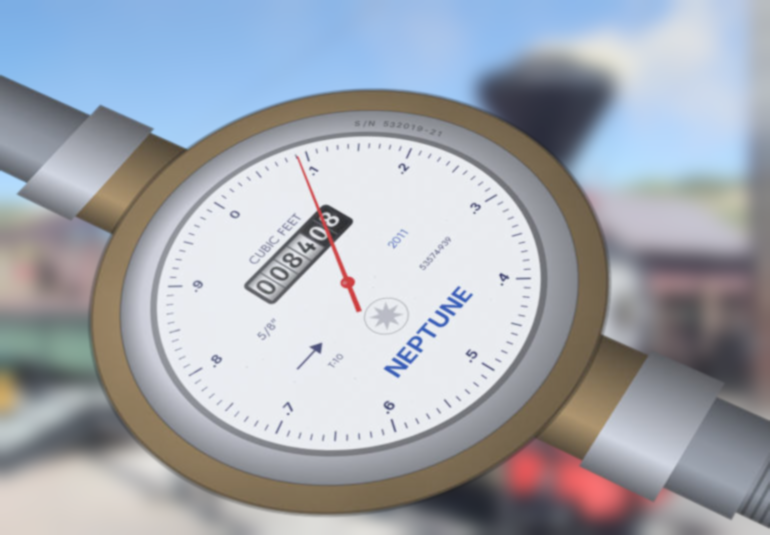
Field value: 8408.09 ft³
